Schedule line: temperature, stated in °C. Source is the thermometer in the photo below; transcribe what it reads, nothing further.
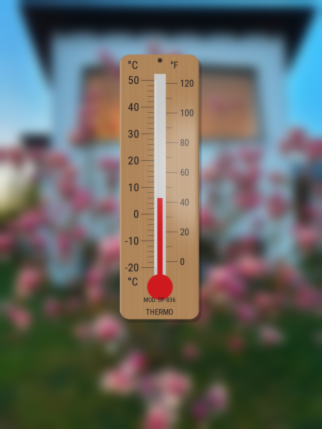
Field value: 6 °C
